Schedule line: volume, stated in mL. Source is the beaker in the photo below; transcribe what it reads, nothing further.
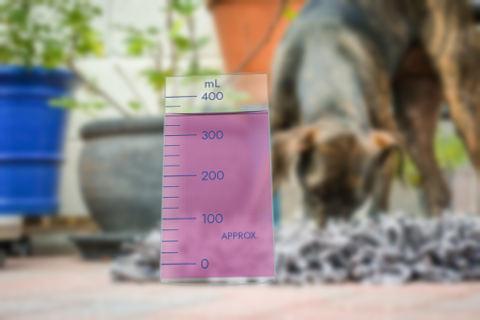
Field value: 350 mL
